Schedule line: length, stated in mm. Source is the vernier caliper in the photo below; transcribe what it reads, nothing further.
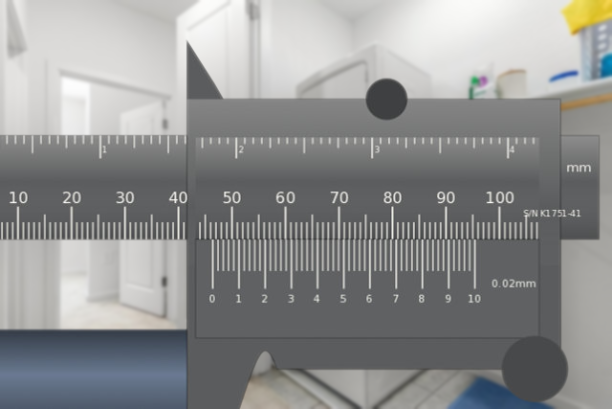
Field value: 46.4 mm
